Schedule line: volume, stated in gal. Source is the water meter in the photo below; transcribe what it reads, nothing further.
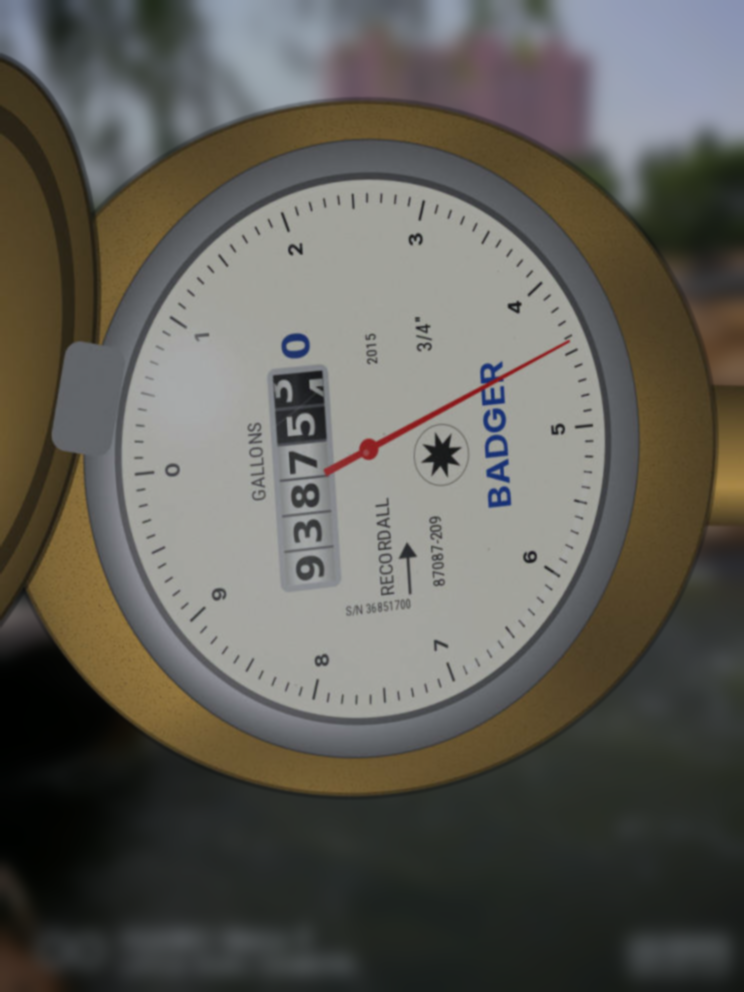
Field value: 9387534.4 gal
